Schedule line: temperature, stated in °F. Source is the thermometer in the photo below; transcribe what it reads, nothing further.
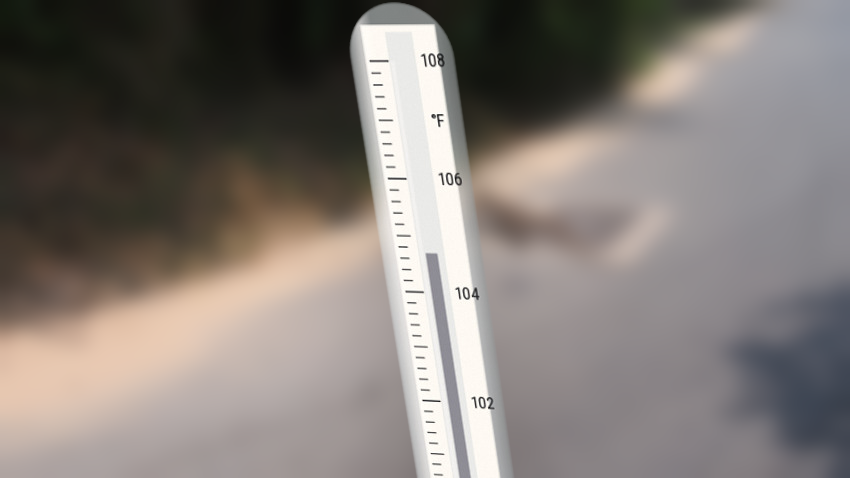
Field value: 104.7 °F
